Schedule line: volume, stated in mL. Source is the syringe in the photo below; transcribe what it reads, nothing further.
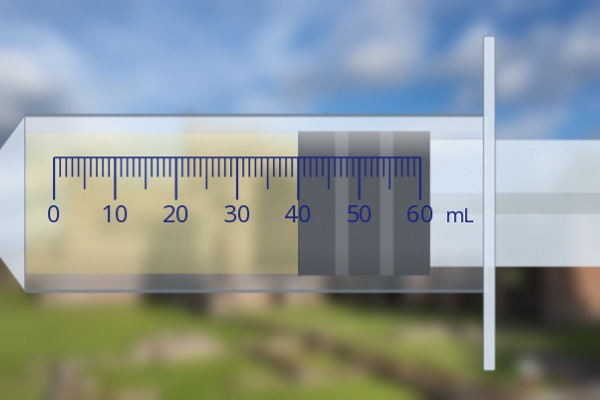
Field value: 40 mL
